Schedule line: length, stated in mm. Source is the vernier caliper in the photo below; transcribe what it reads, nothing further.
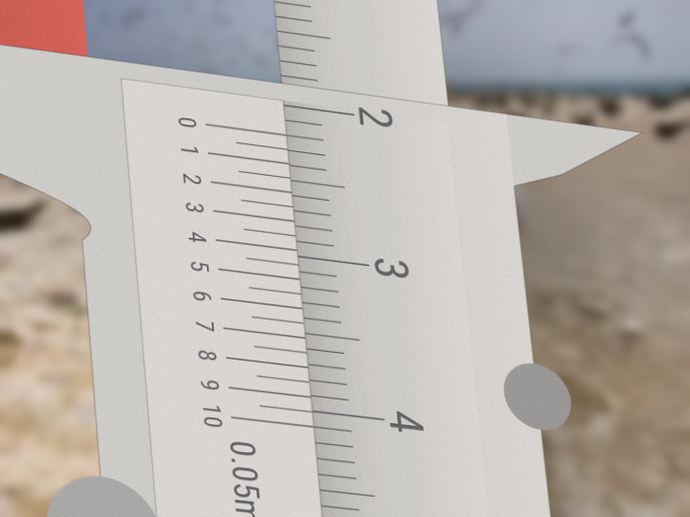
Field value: 22.0 mm
